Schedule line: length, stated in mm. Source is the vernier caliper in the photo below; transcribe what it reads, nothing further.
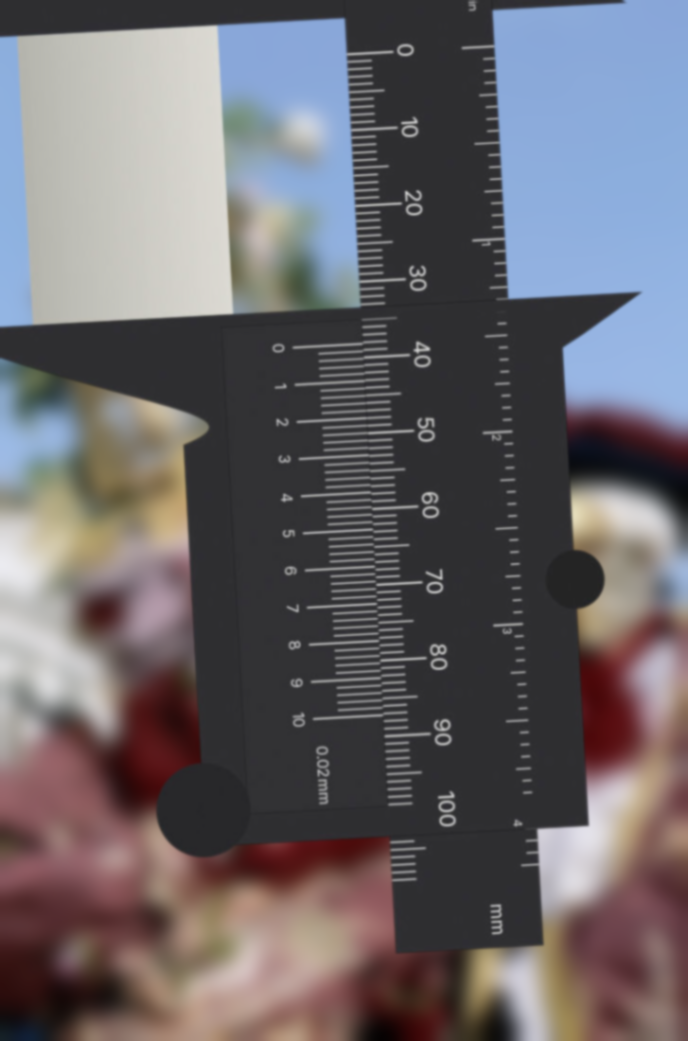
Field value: 38.2 mm
